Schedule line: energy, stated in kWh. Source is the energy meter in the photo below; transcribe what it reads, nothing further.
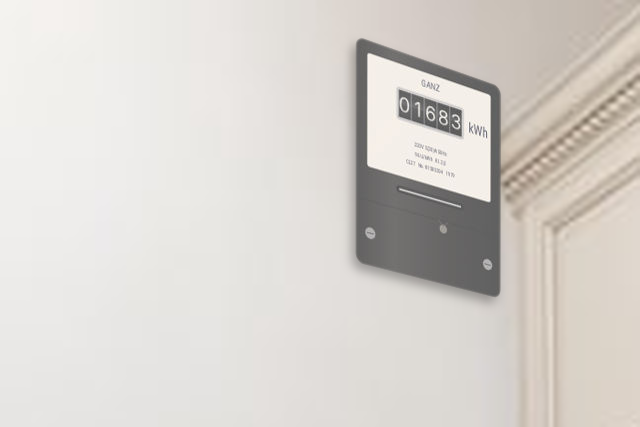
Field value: 1683 kWh
